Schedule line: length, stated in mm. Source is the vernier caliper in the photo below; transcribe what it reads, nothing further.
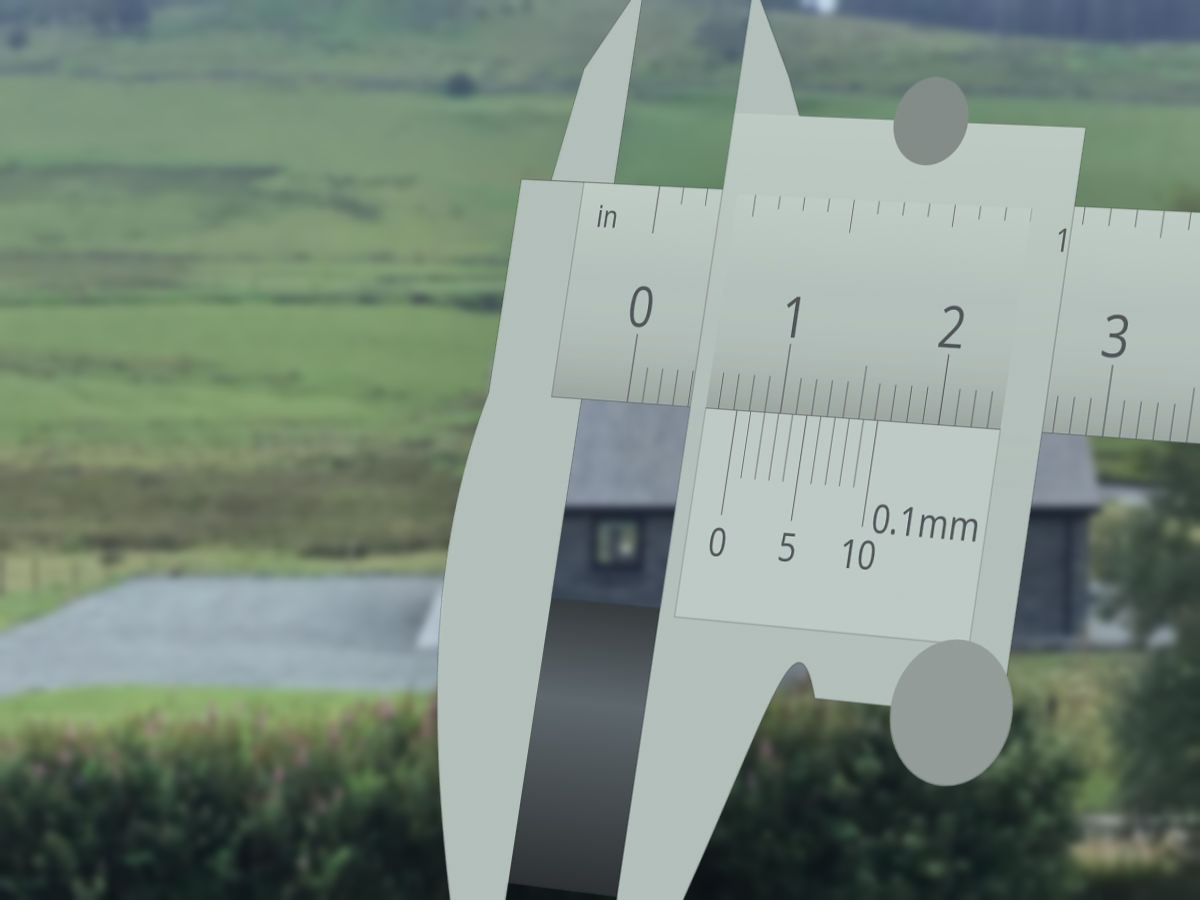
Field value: 7.2 mm
